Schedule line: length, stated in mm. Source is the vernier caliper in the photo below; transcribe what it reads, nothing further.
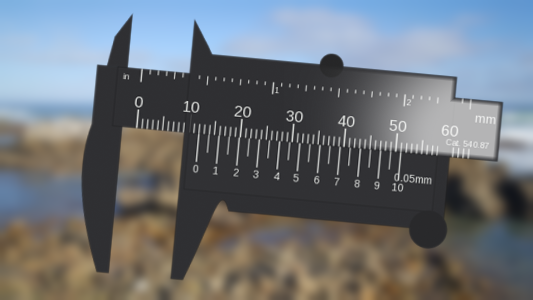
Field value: 12.0 mm
